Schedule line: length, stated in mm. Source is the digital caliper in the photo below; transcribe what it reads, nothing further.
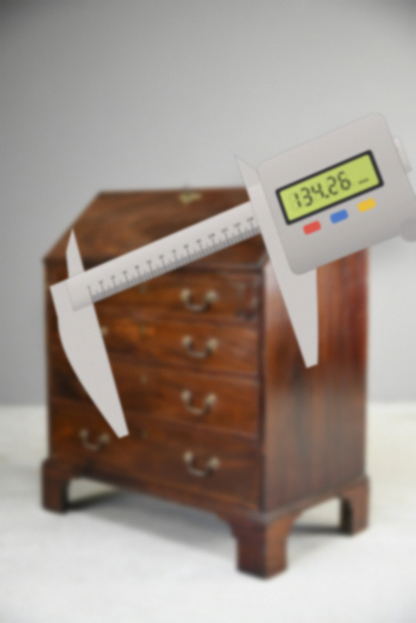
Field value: 134.26 mm
